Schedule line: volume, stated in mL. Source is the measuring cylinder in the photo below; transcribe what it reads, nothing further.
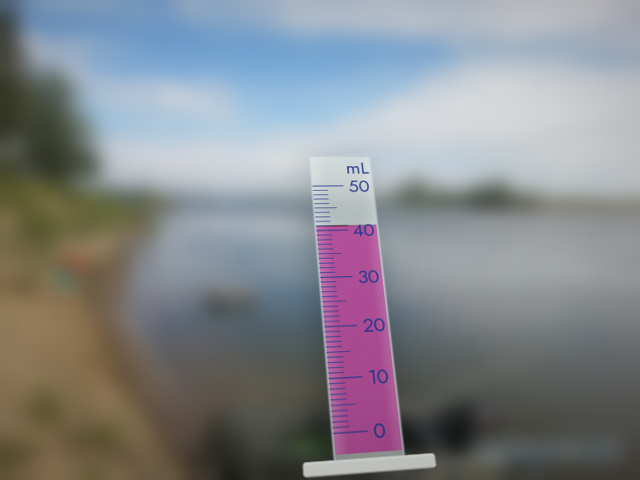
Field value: 41 mL
